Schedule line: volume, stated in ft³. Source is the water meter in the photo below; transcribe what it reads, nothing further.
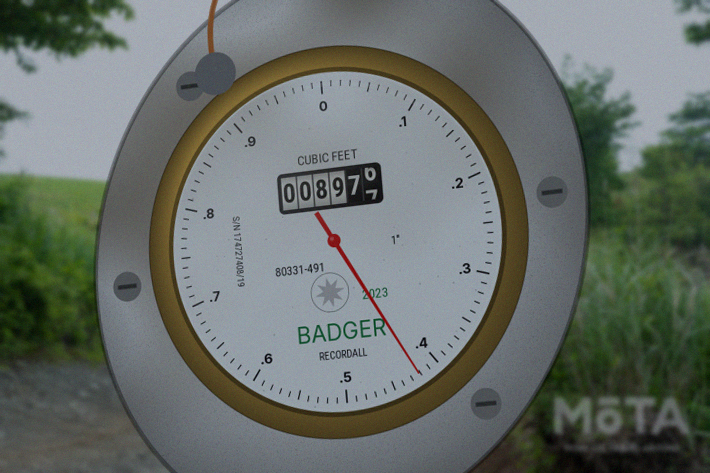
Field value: 8976.42 ft³
